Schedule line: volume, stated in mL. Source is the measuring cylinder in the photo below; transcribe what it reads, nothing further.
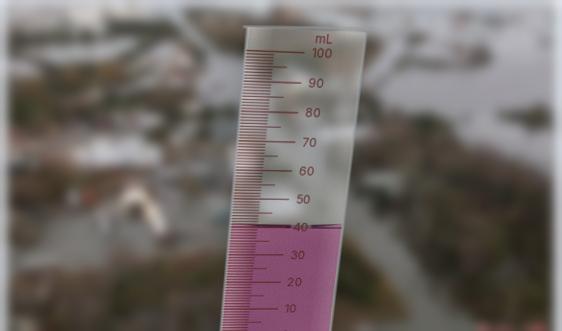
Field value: 40 mL
